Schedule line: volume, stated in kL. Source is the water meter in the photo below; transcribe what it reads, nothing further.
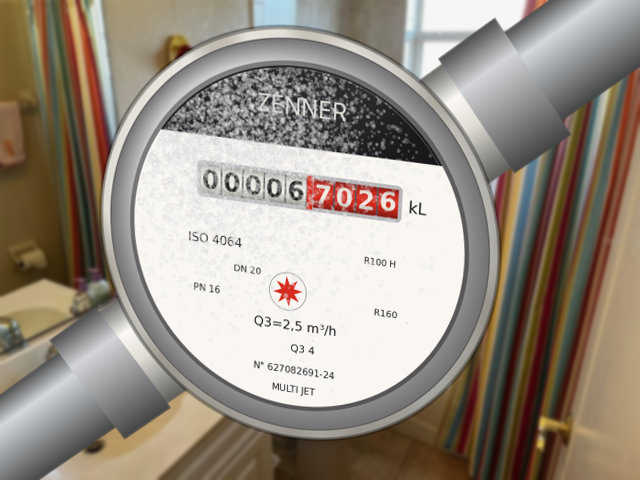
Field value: 6.7026 kL
